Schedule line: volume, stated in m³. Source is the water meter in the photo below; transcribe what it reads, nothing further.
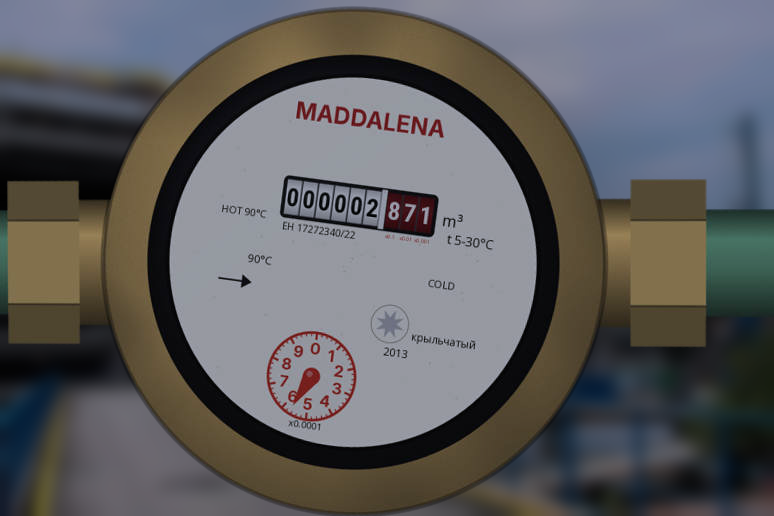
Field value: 2.8715 m³
